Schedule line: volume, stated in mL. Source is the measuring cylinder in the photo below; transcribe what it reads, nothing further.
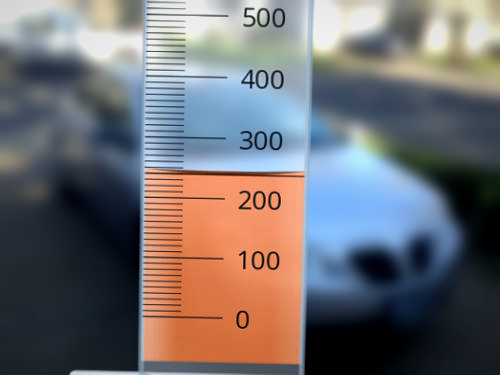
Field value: 240 mL
